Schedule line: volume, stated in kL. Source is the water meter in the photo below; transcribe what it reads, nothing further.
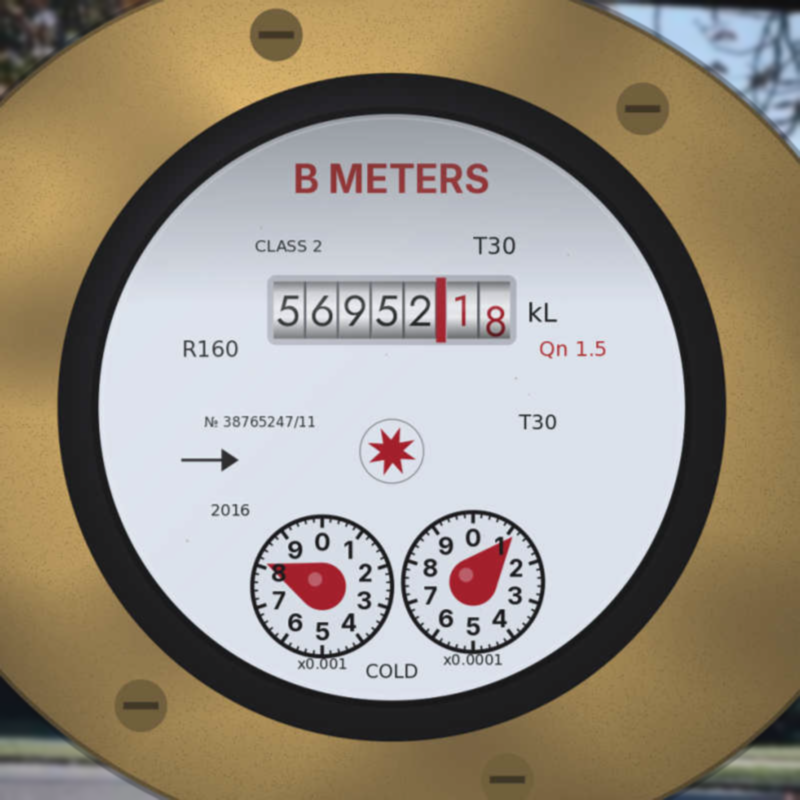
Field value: 56952.1781 kL
